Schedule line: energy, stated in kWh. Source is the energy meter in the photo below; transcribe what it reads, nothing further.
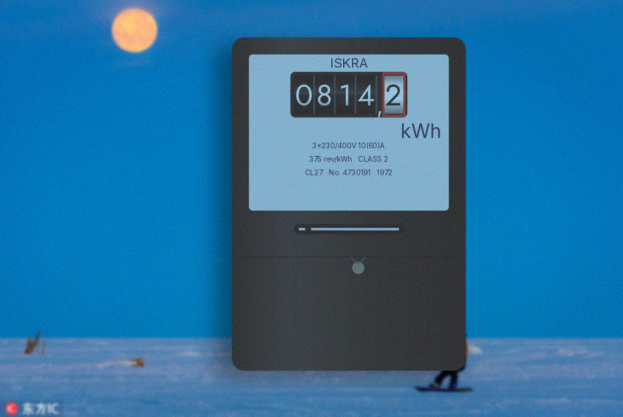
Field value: 814.2 kWh
